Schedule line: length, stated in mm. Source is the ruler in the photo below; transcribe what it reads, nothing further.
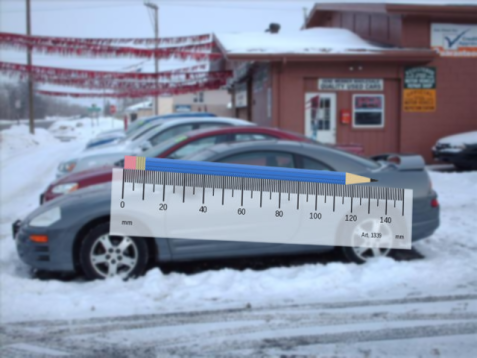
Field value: 135 mm
